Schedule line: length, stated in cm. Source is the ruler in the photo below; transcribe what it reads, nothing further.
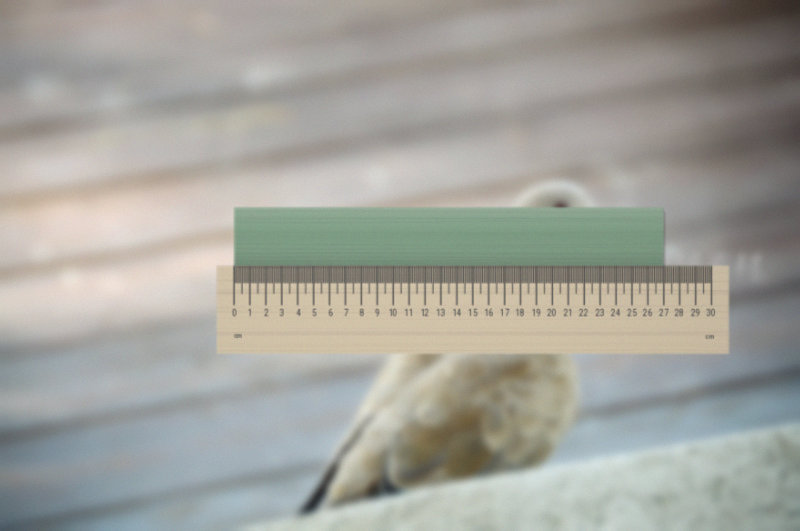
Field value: 27 cm
